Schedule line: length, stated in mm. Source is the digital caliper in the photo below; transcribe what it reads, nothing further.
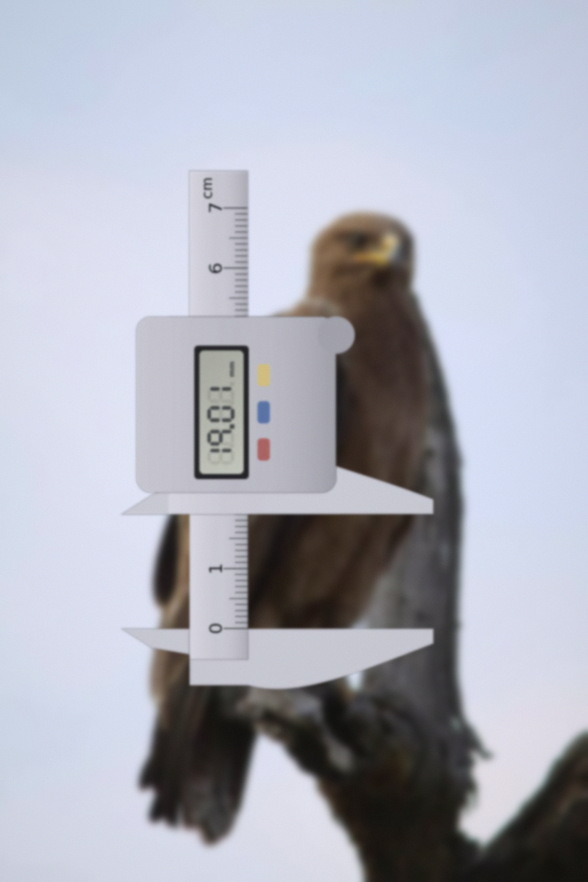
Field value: 19.01 mm
